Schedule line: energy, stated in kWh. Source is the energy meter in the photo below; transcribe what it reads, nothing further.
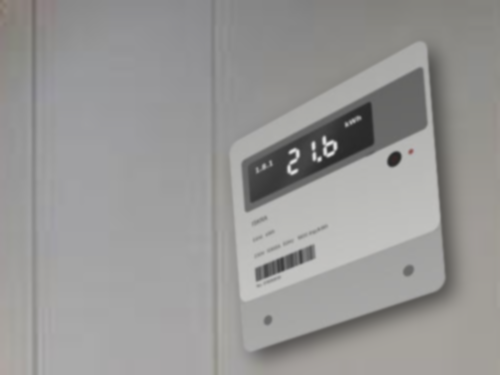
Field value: 21.6 kWh
